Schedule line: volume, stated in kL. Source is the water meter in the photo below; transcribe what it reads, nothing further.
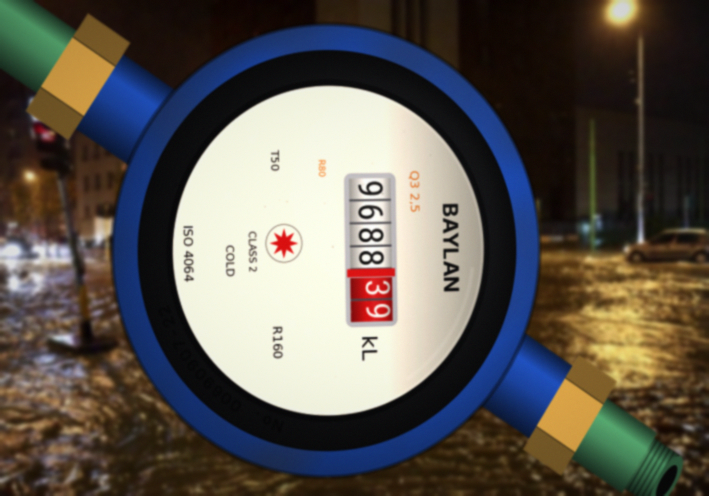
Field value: 9688.39 kL
